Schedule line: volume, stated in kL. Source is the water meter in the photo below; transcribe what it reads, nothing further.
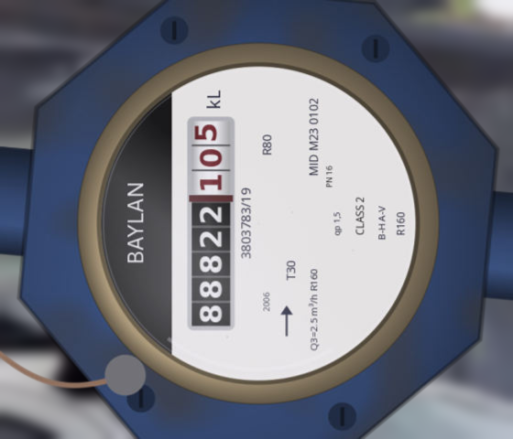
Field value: 88822.105 kL
